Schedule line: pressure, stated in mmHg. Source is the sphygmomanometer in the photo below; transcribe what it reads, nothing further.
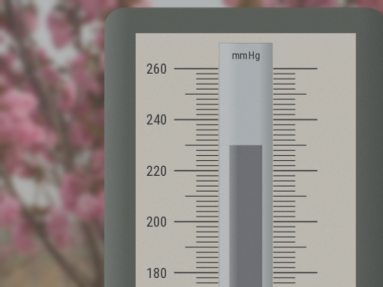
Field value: 230 mmHg
